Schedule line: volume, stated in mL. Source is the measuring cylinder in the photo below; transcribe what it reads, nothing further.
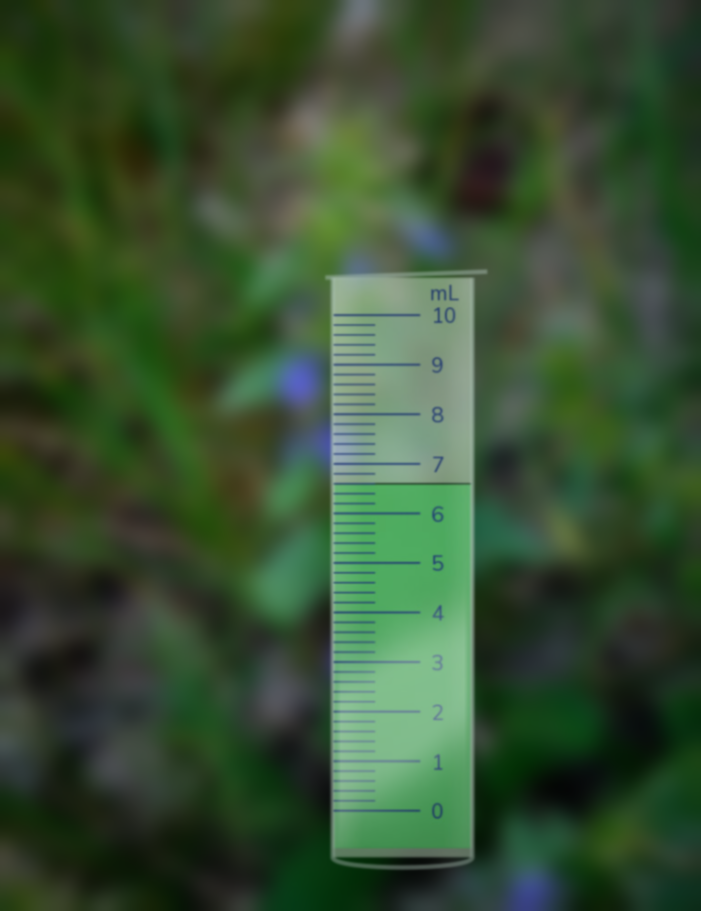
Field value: 6.6 mL
